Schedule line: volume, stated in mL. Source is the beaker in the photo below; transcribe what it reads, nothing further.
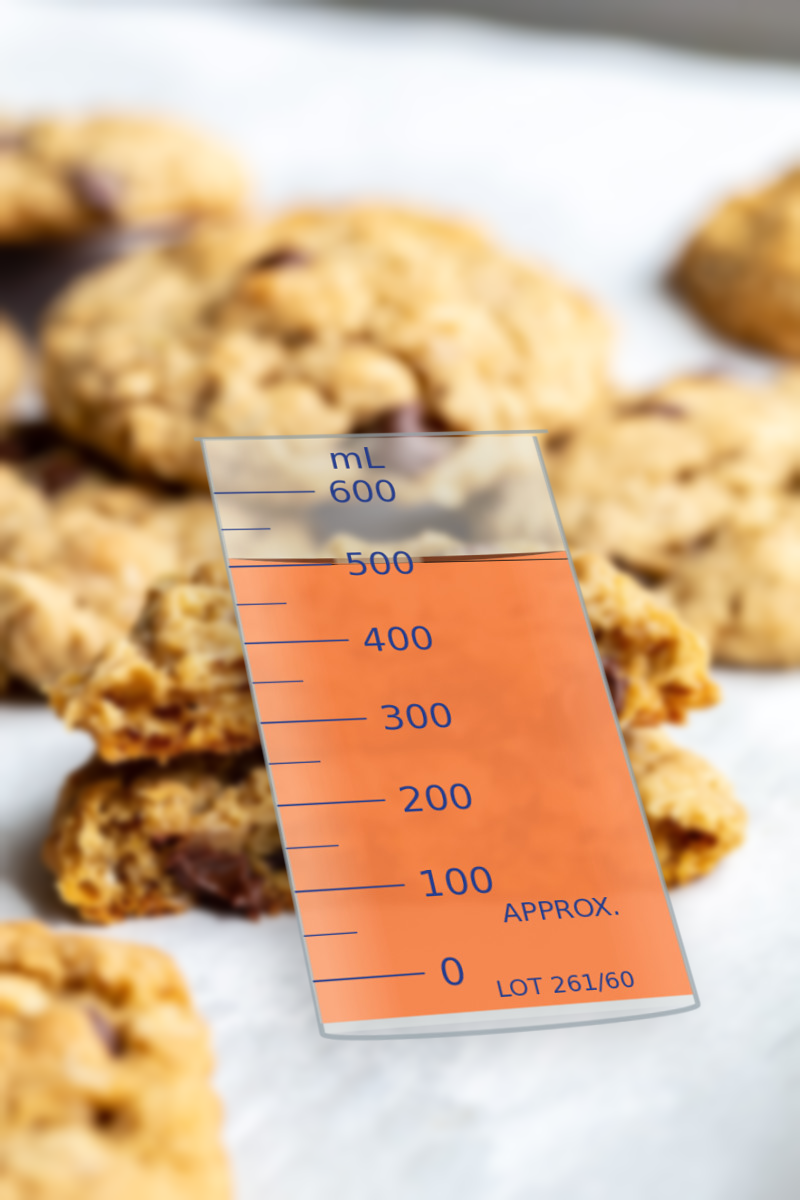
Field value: 500 mL
